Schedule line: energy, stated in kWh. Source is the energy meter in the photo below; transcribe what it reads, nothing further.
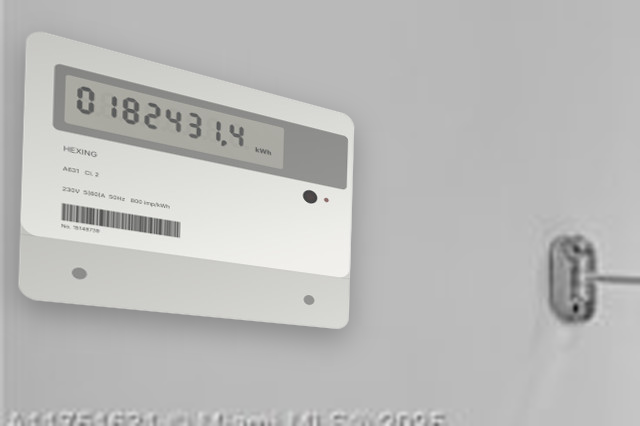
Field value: 182431.4 kWh
